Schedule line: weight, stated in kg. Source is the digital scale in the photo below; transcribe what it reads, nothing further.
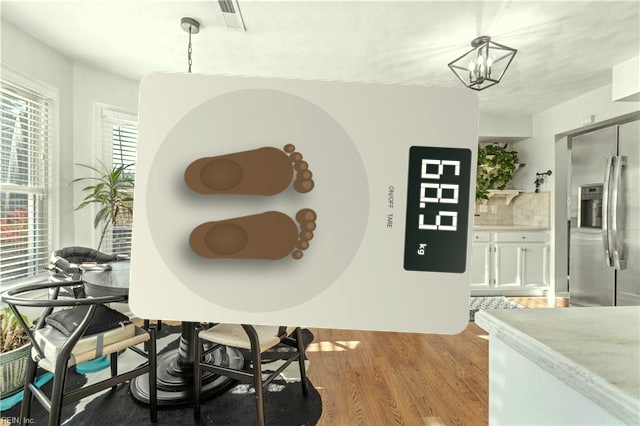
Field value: 68.9 kg
